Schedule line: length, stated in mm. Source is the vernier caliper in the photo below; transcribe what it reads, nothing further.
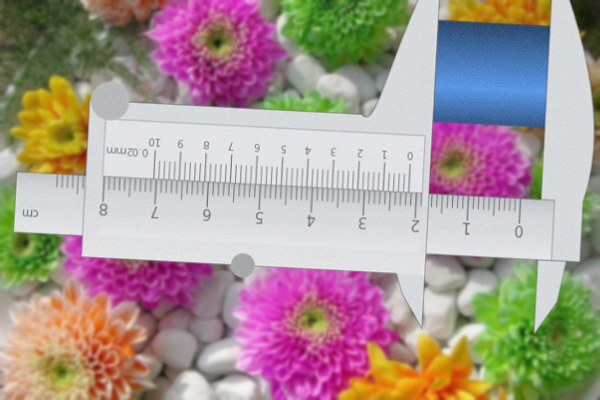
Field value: 21.5 mm
